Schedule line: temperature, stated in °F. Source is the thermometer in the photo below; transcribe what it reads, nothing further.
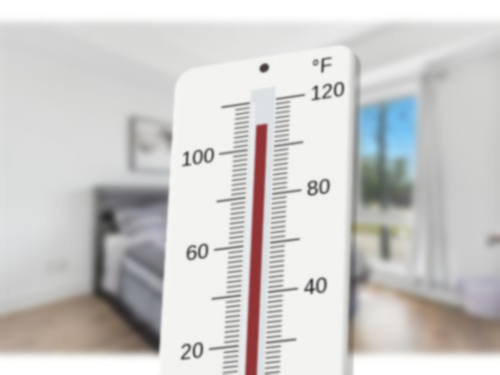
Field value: 110 °F
